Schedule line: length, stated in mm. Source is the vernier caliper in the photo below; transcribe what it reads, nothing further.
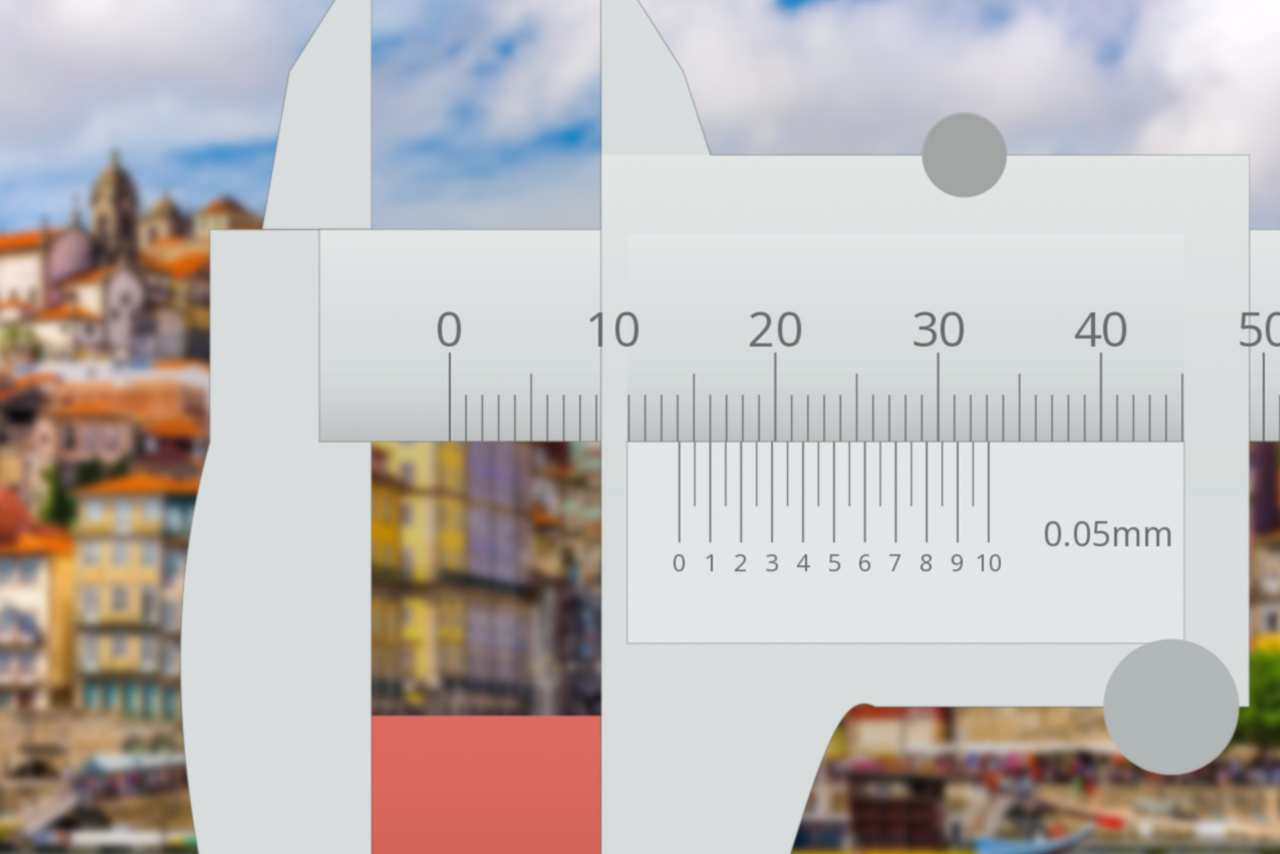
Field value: 14.1 mm
